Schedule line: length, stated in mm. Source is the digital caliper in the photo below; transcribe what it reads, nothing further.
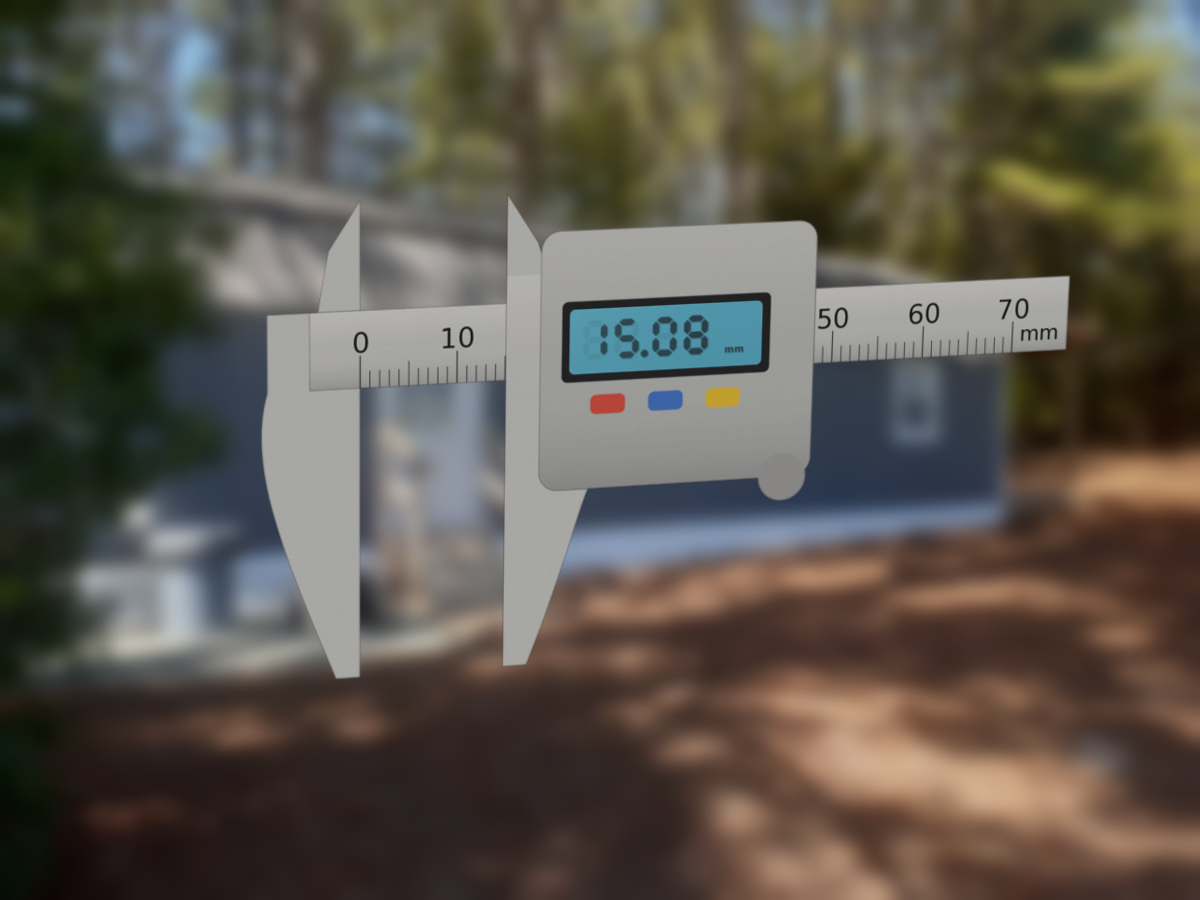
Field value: 15.08 mm
